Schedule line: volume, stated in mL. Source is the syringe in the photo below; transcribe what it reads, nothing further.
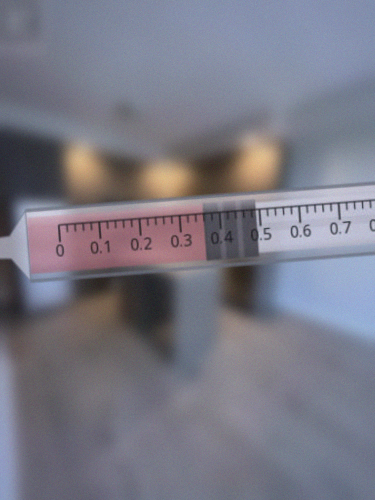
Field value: 0.36 mL
